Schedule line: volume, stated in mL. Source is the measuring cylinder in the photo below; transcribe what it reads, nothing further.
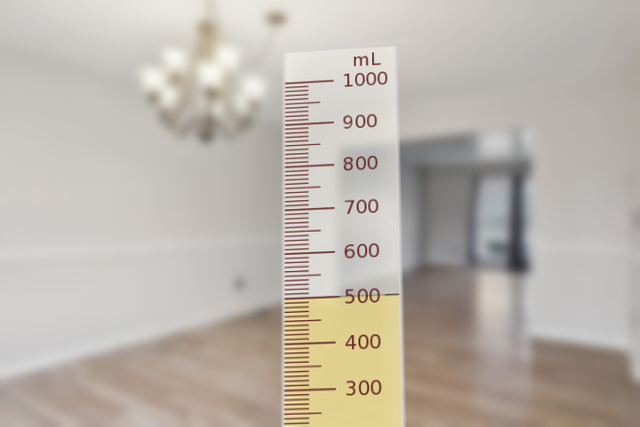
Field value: 500 mL
